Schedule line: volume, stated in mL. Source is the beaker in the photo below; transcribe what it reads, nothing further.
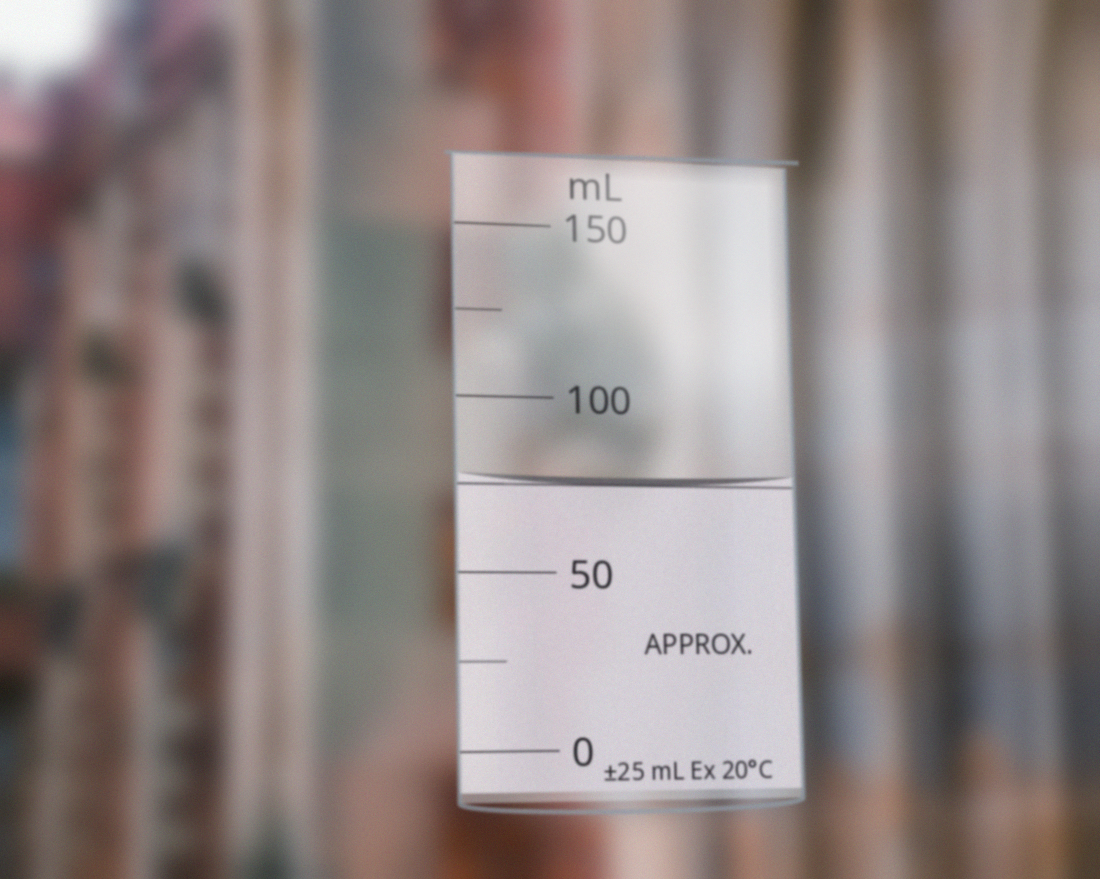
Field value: 75 mL
